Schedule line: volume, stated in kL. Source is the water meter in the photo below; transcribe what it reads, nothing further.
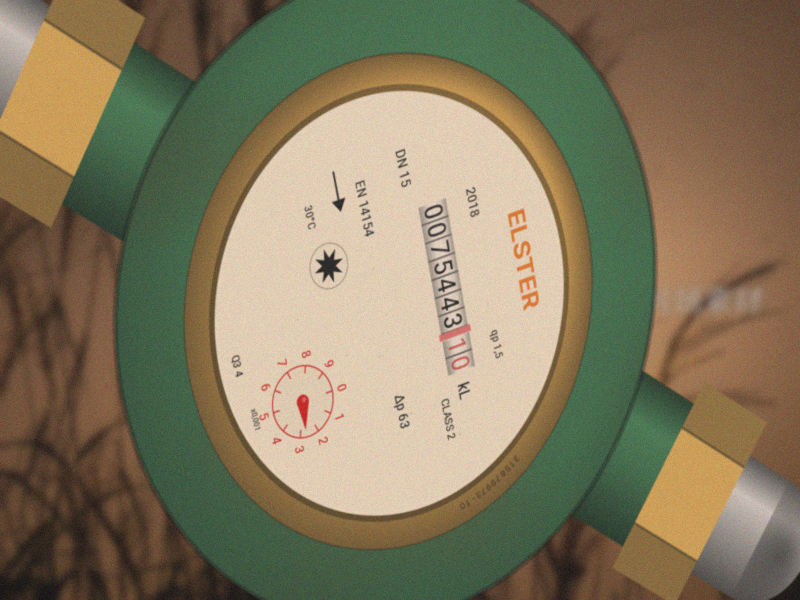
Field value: 75443.102 kL
